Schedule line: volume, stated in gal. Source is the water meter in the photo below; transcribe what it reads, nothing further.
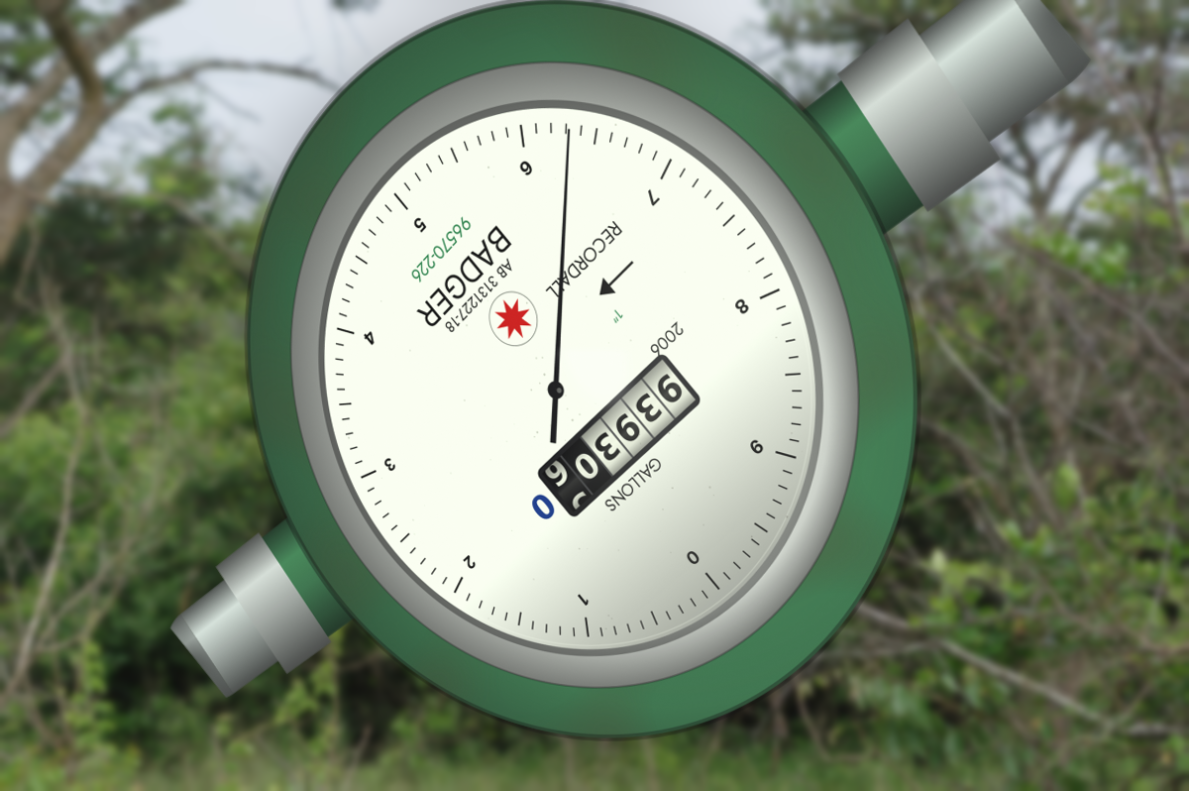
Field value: 9393056.3 gal
